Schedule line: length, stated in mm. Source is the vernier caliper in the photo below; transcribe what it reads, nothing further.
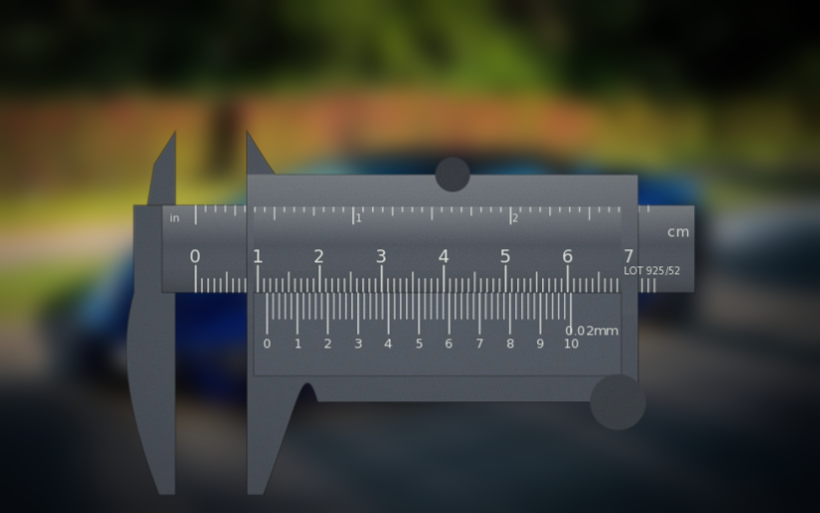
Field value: 11.5 mm
